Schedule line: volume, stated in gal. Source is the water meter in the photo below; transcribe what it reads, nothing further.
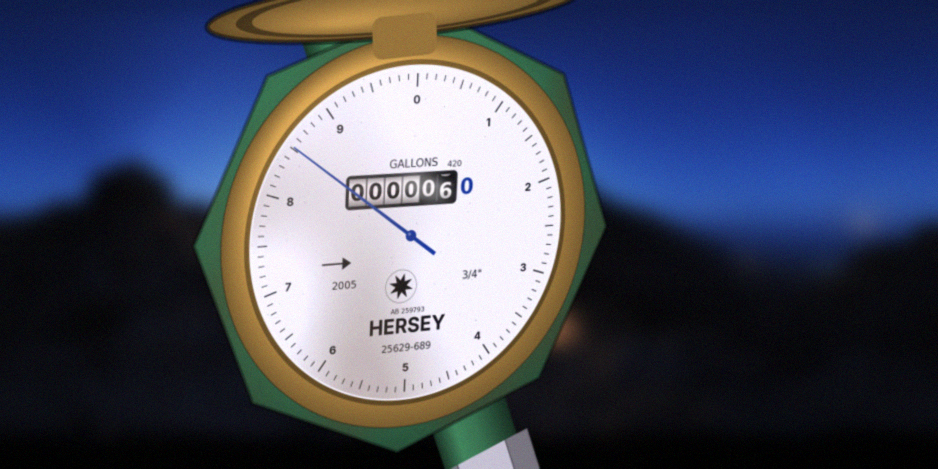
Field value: 58.5 gal
